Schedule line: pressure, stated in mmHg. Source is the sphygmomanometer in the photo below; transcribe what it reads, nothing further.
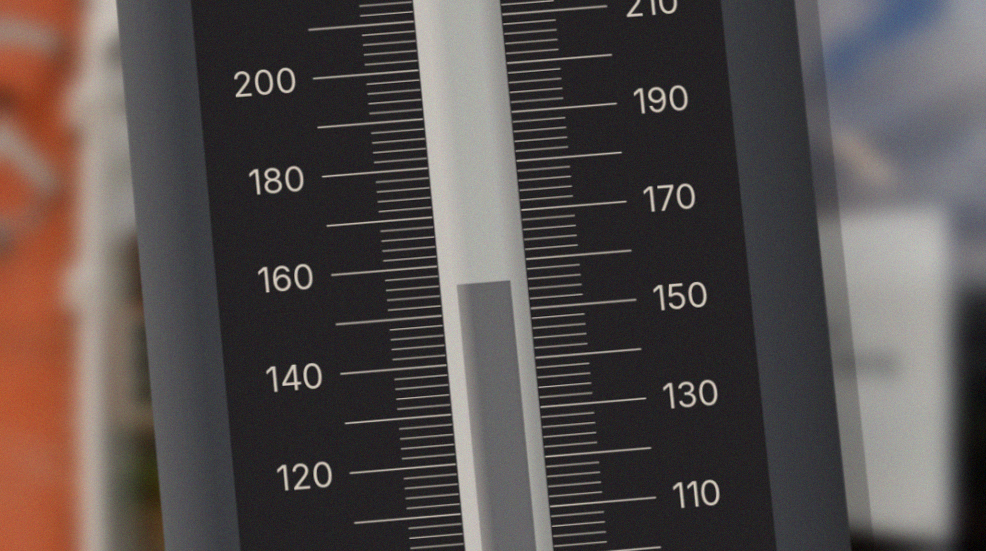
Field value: 156 mmHg
